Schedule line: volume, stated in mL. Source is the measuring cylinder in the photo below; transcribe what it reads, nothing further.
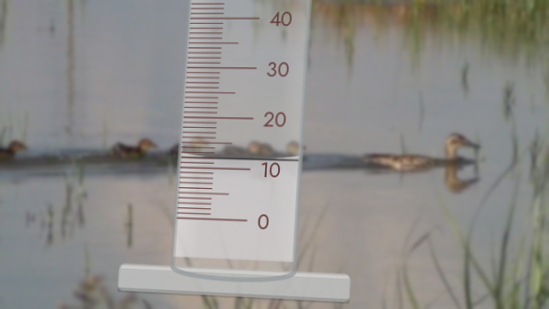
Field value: 12 mL
